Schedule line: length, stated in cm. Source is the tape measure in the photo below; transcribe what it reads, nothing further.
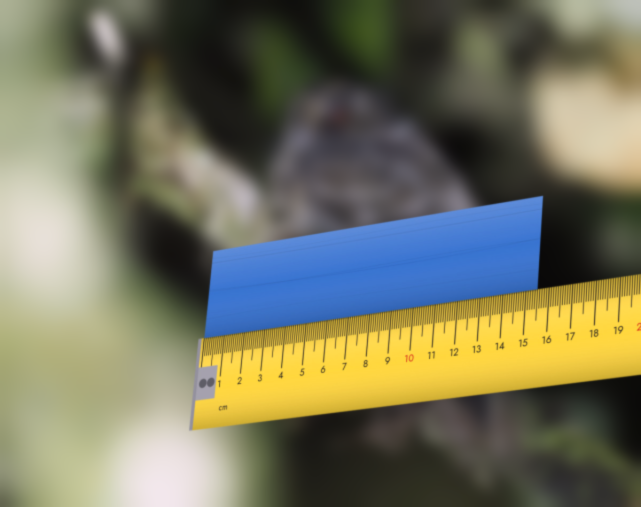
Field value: 15.5 cm
